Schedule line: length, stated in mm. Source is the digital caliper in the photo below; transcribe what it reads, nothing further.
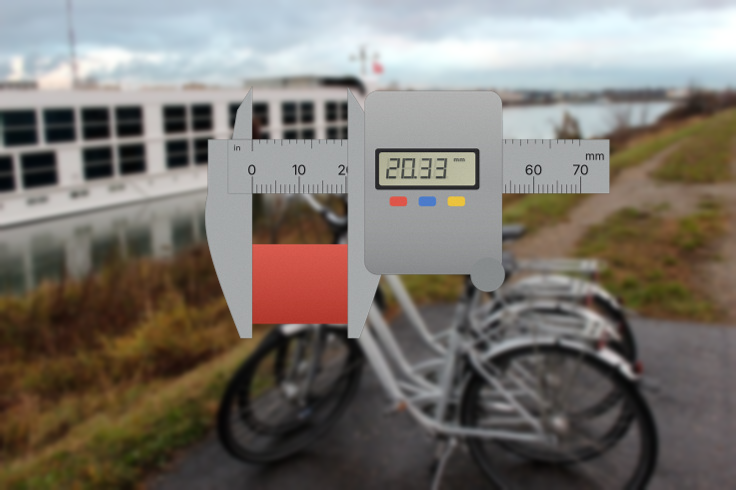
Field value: 20.33 mm
